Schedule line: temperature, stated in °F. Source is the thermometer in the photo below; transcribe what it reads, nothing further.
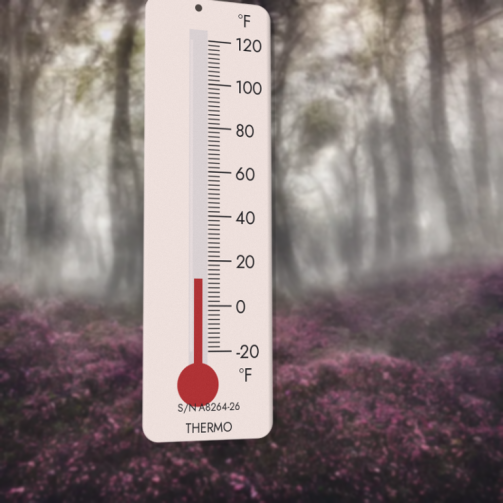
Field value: 12 °F
